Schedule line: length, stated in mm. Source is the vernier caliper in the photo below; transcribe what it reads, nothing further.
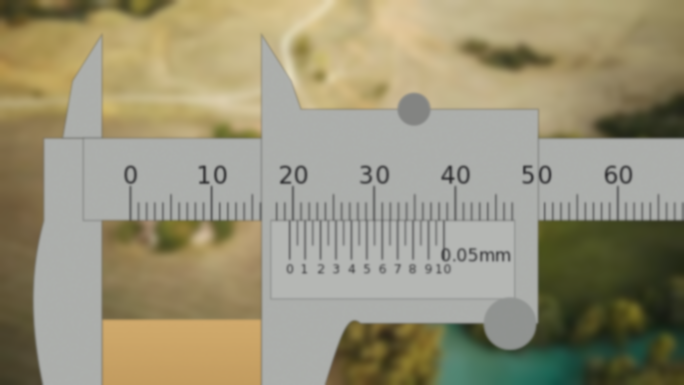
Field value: 19.6 mm
